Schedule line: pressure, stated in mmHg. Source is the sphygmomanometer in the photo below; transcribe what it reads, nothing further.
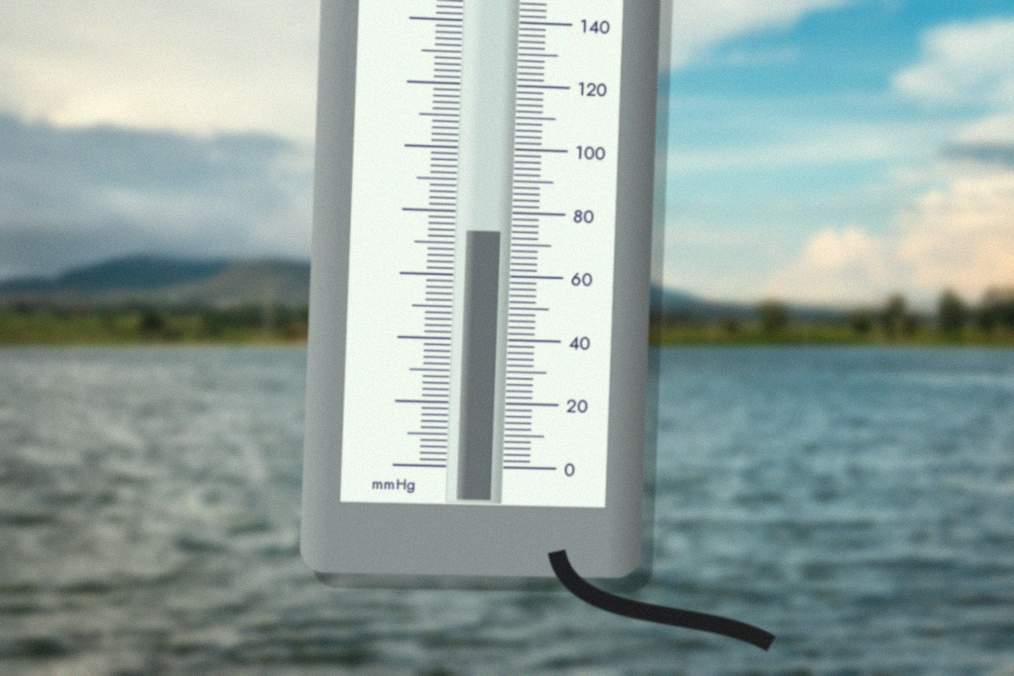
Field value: 74 mmHg
